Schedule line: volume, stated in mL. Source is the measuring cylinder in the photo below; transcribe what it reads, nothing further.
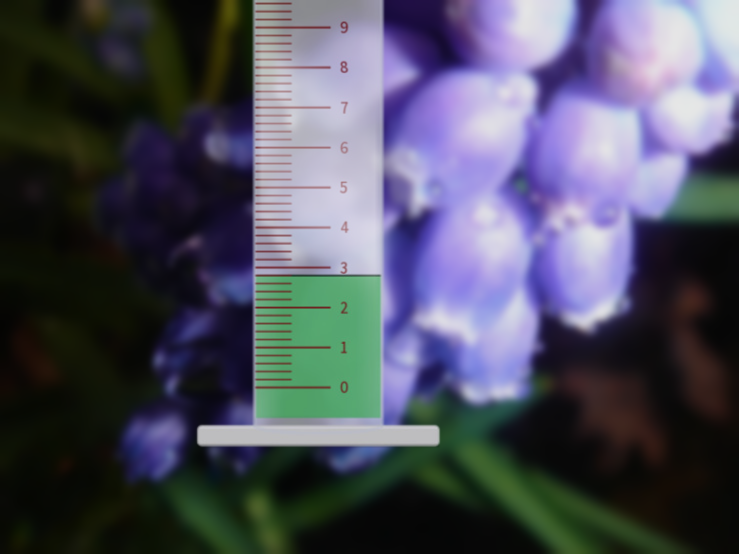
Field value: 2.8 mL
